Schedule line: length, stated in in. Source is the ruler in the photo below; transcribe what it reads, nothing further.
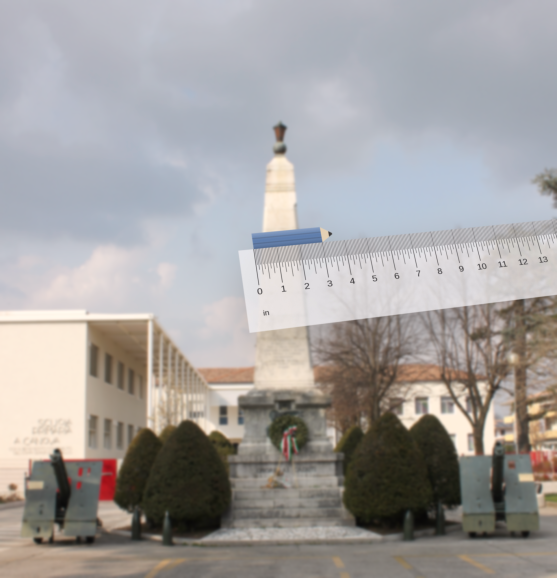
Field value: 3.5 in
